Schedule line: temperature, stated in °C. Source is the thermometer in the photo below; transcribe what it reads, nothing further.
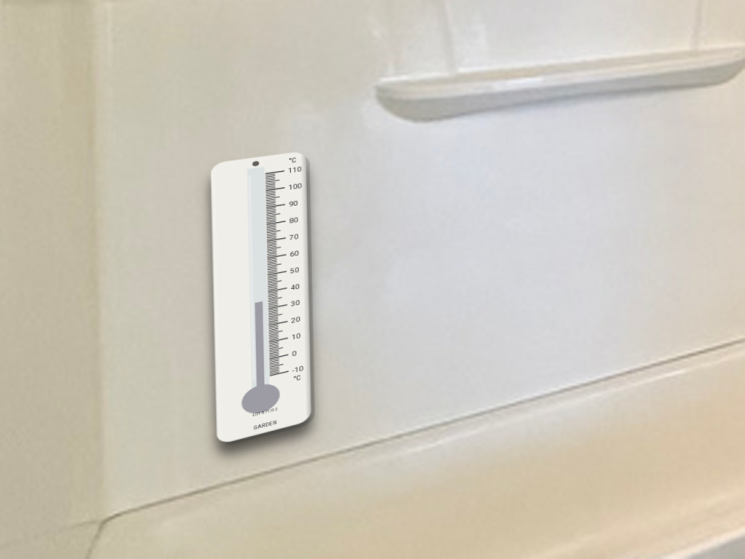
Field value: 35 °C
